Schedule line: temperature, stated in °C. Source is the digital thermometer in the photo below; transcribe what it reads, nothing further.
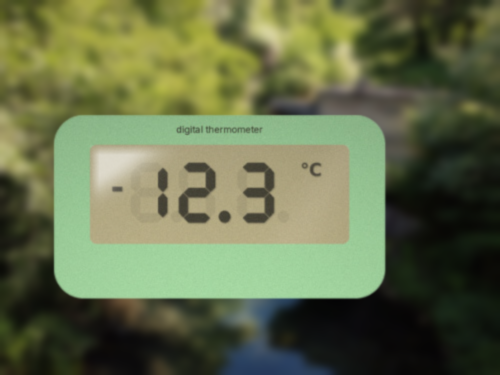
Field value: -12.3 °C
